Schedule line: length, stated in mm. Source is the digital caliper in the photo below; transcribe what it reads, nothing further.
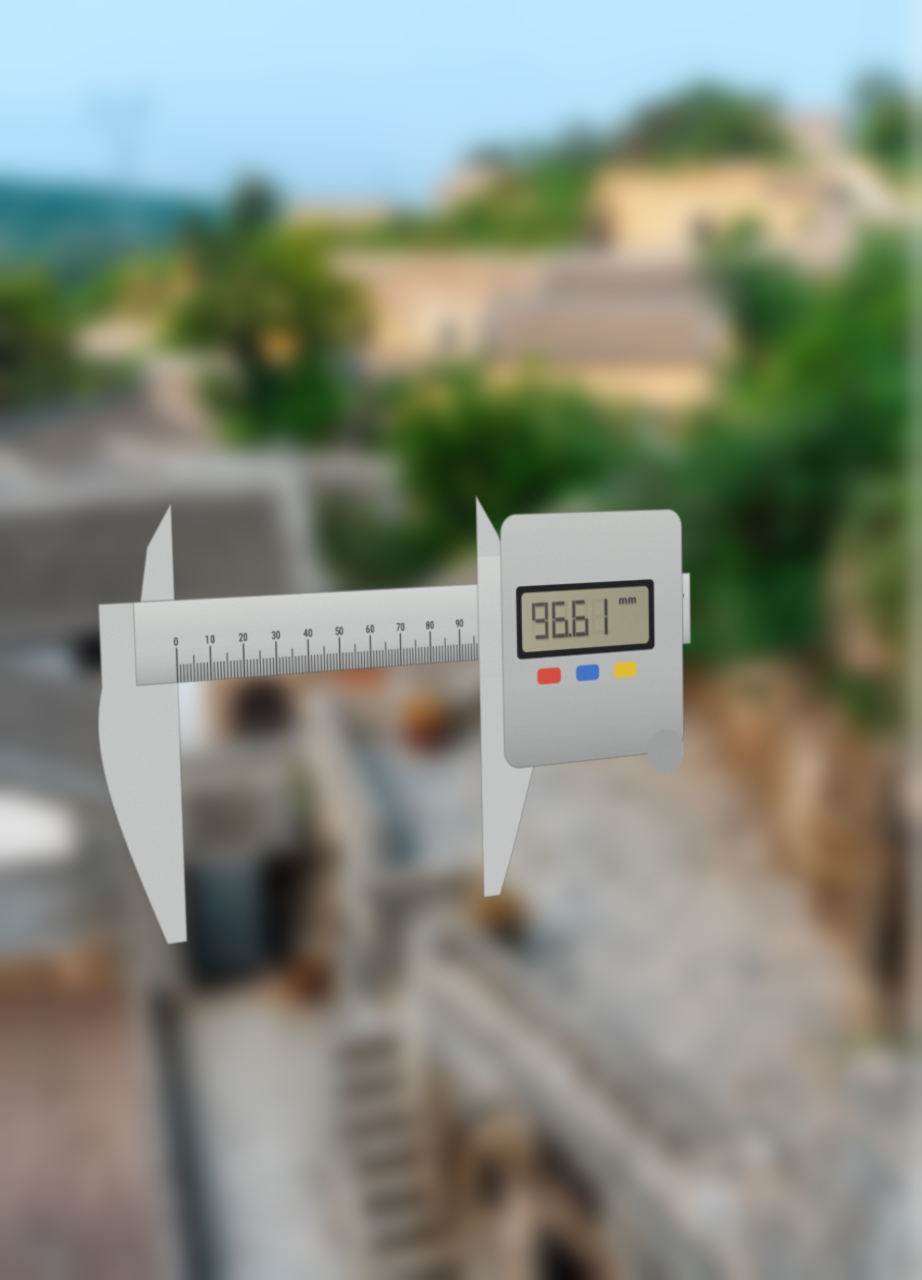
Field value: 96.61 mm
